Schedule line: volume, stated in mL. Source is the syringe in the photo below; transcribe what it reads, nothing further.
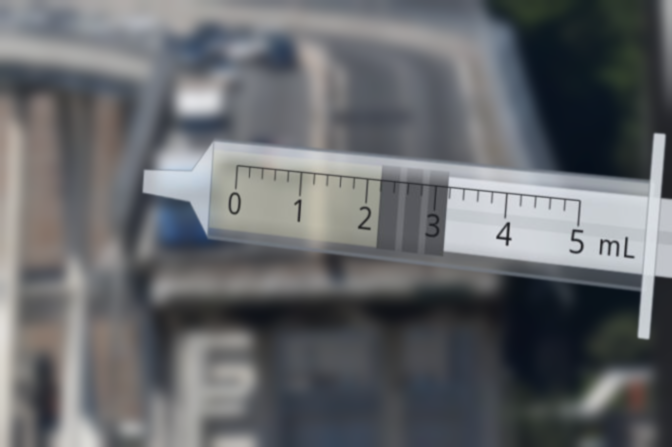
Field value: 2.2 mL
